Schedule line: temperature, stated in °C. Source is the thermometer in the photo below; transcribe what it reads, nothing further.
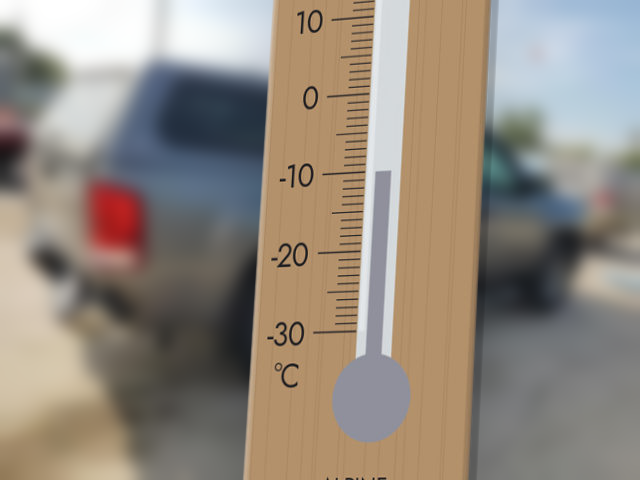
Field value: -10 °C
